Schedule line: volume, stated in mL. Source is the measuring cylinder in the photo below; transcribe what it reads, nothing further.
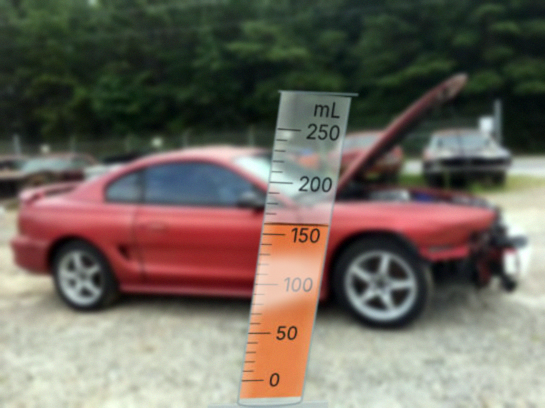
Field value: 160 mL
